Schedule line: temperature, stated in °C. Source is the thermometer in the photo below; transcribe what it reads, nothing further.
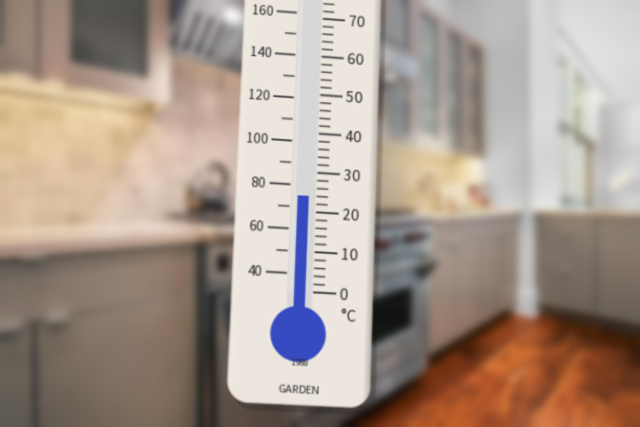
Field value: 24 °C
